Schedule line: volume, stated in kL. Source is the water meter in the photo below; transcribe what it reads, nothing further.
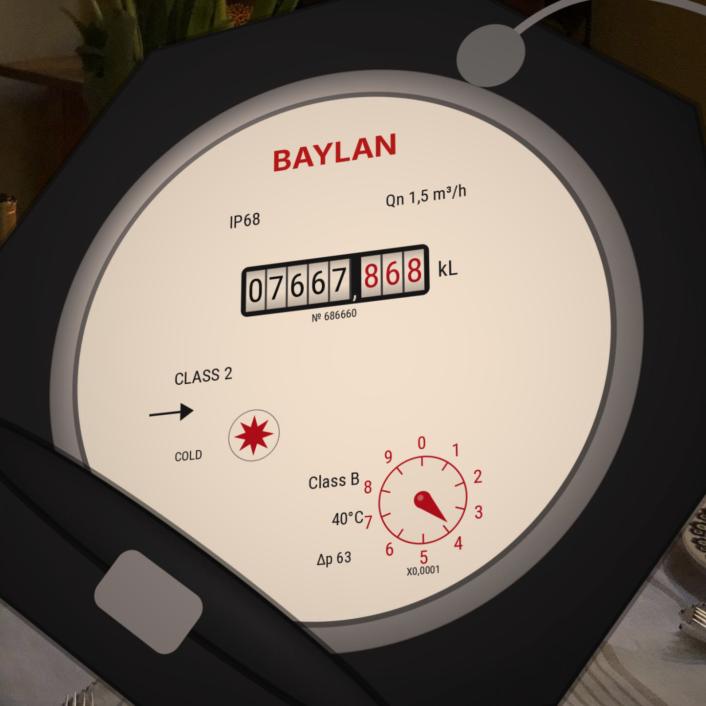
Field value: 7667.8683 kL
